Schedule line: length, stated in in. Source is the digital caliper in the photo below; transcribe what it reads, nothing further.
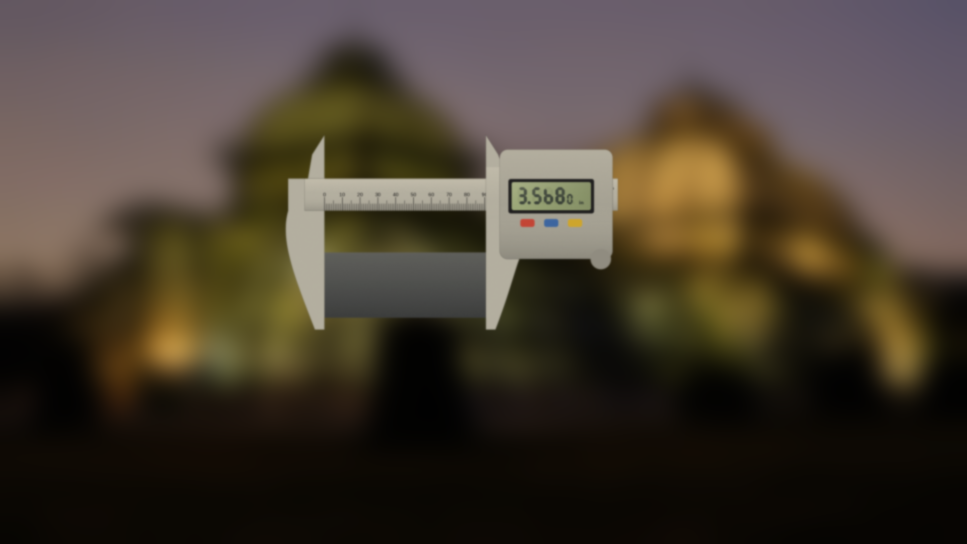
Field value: 3.5680 in
